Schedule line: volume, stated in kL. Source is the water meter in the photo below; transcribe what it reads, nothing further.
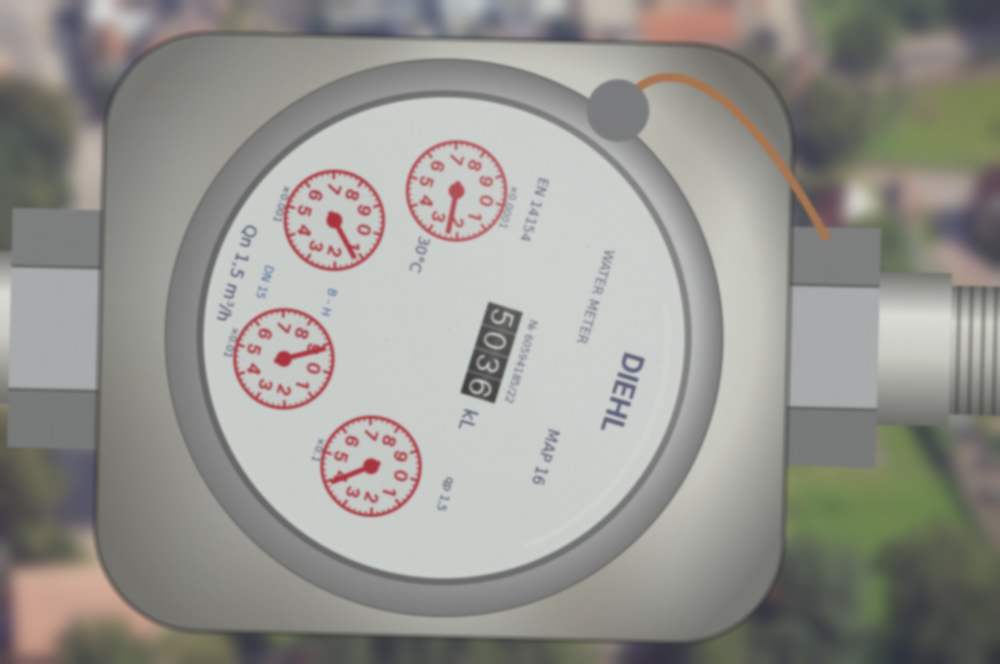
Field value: 5036.3912 kL
